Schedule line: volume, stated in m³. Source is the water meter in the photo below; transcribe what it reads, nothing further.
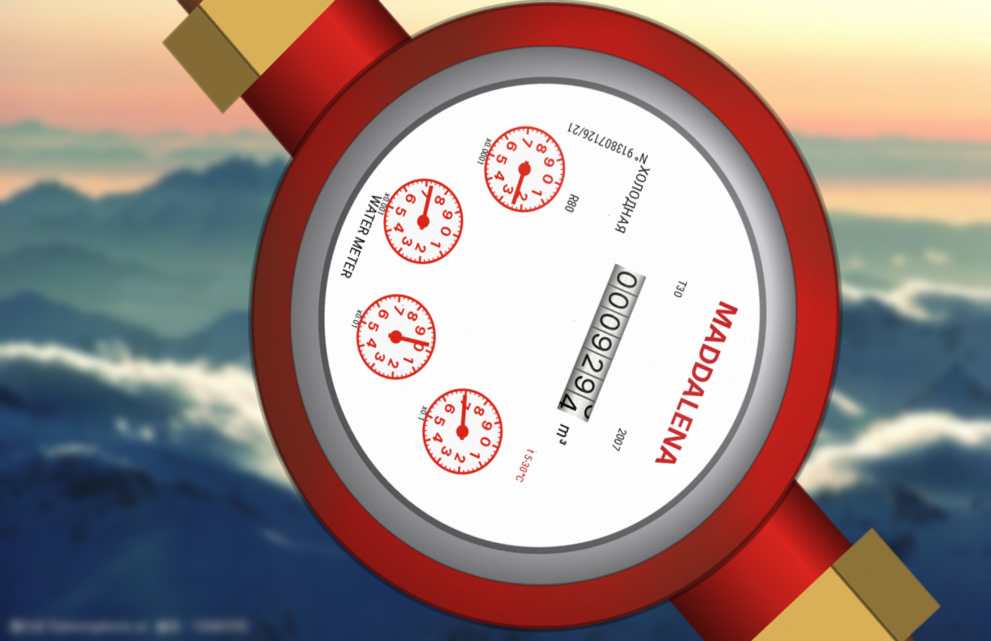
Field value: 9293.6972 m³
